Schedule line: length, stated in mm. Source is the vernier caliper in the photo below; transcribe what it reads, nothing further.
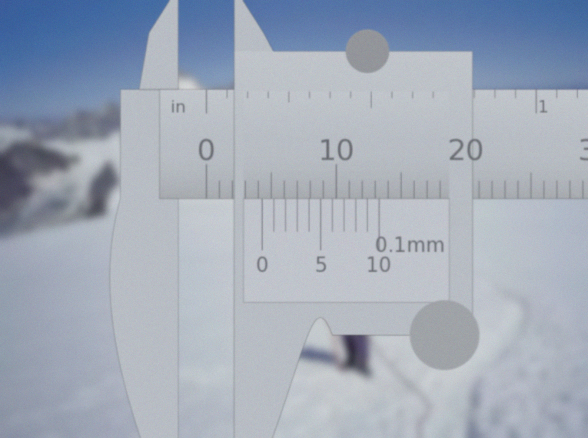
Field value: 4.3 mm
